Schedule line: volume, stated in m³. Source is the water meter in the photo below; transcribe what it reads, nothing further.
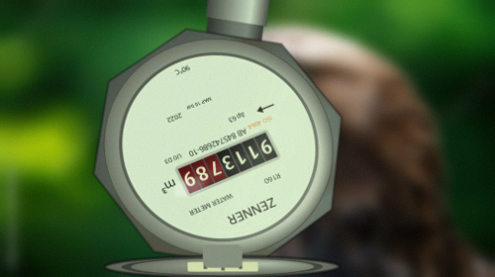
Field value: 9113.789 m³
